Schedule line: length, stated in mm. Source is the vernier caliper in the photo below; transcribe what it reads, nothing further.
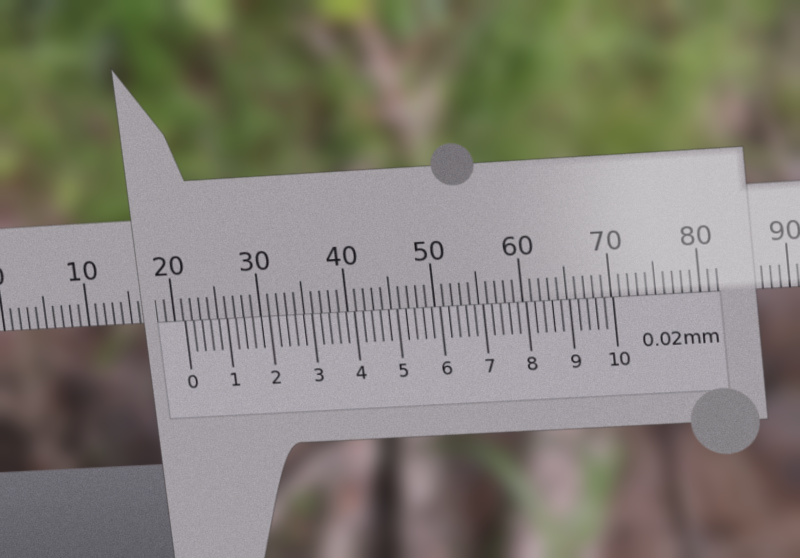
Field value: 21.2 mm
